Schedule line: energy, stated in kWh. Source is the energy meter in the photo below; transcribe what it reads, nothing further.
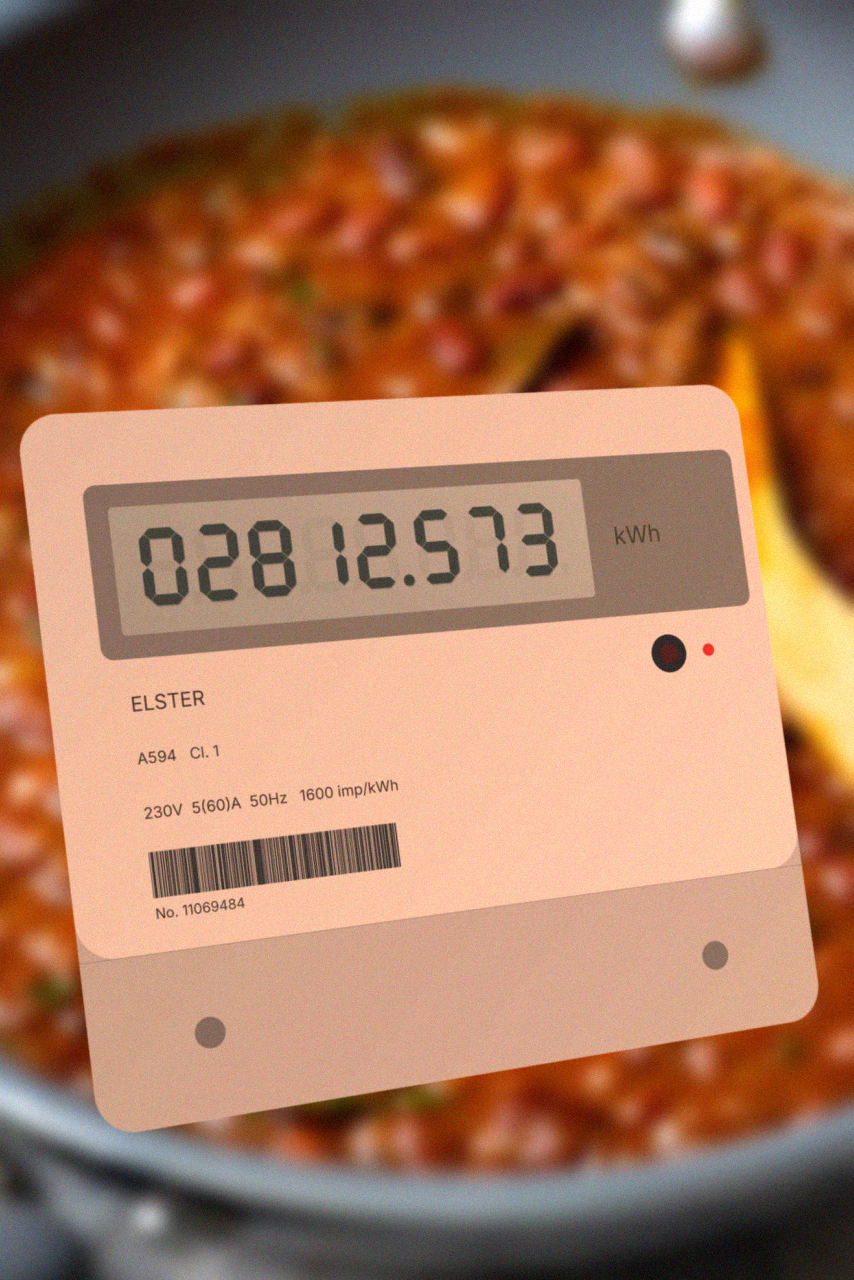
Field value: 2812.573 kWh
